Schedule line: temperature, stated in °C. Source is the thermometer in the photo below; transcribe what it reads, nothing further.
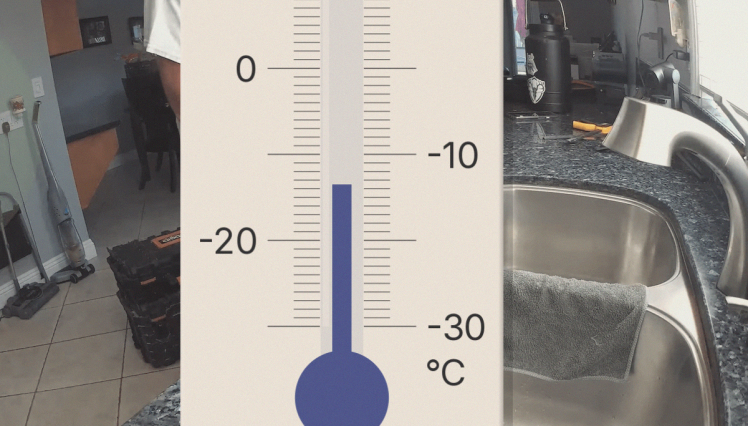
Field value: -13.5 °C
